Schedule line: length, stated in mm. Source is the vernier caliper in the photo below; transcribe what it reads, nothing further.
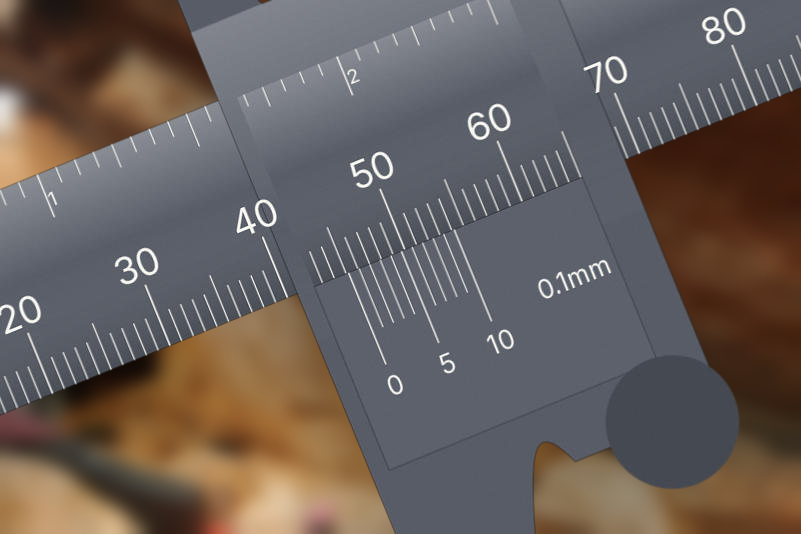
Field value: 45.2 mm
